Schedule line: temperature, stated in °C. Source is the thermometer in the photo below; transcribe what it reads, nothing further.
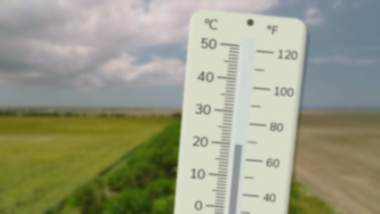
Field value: 20 °C
